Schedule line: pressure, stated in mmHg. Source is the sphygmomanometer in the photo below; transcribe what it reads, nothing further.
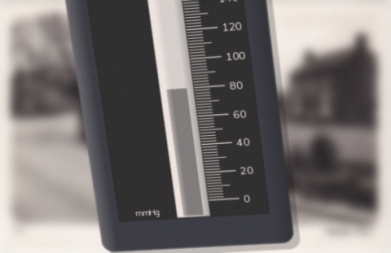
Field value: 80 mmHg
